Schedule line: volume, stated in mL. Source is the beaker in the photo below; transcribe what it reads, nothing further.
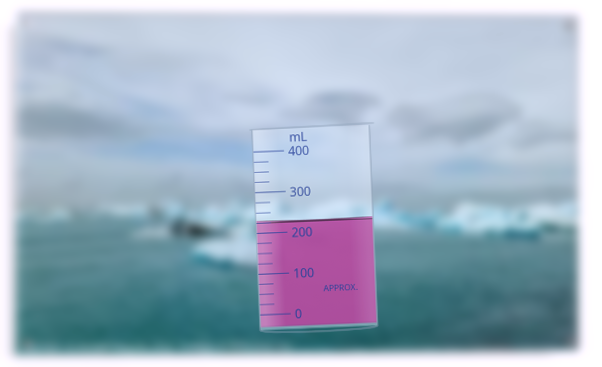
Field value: 225 mL
